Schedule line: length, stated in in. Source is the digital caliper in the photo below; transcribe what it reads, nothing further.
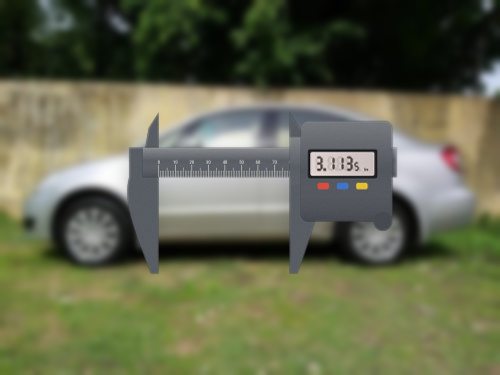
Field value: 3.1135 in
